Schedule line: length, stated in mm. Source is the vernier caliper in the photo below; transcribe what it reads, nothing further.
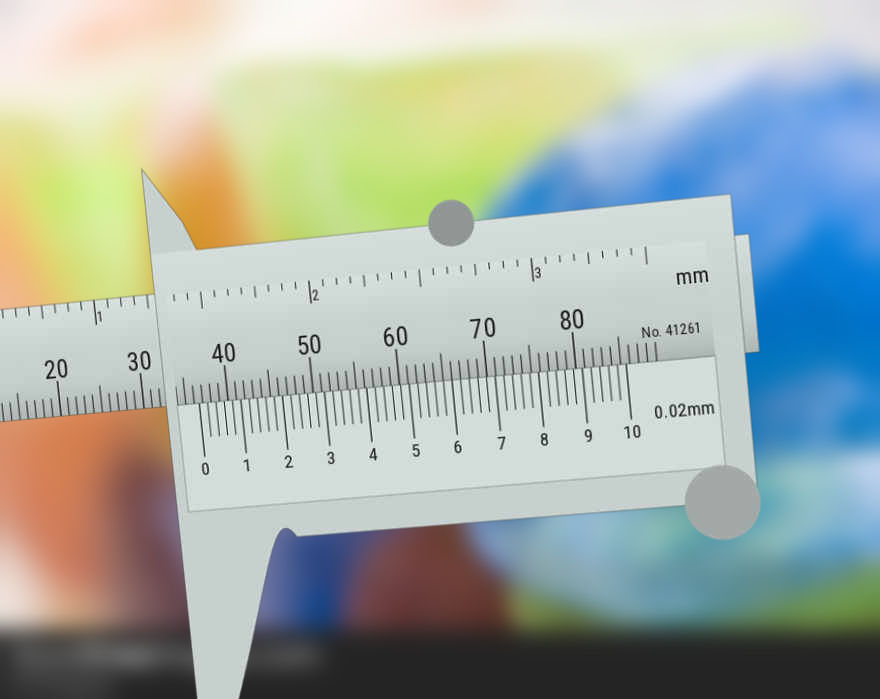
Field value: 36.6 mm
